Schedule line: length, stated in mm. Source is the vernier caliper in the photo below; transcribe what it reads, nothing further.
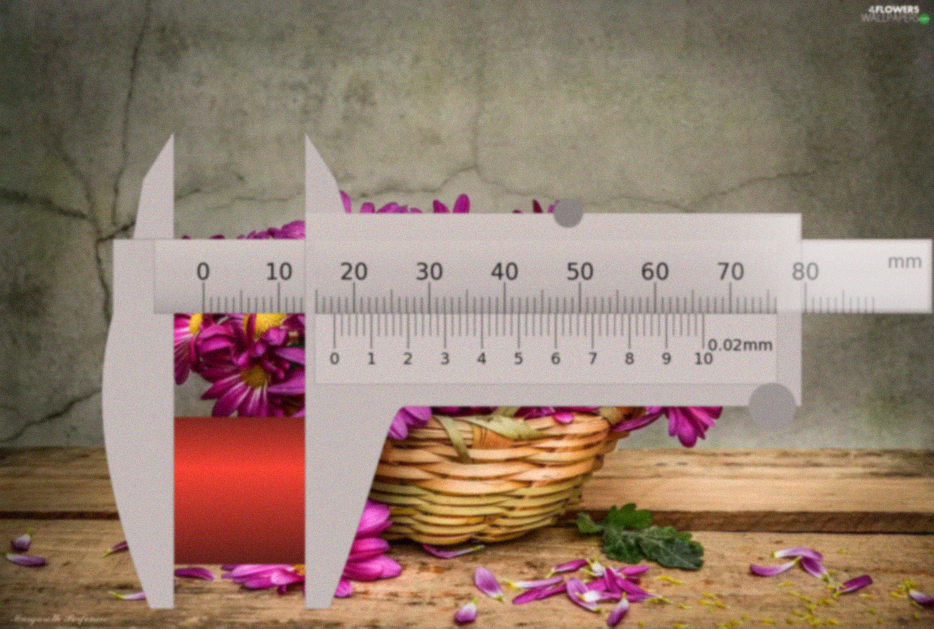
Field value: 17.4 mm
